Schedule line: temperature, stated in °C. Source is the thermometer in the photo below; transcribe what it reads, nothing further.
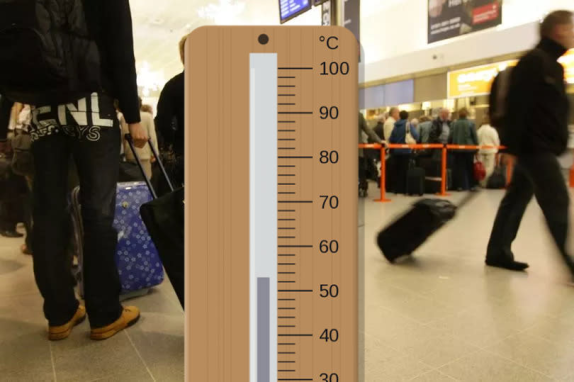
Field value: 53 °C
